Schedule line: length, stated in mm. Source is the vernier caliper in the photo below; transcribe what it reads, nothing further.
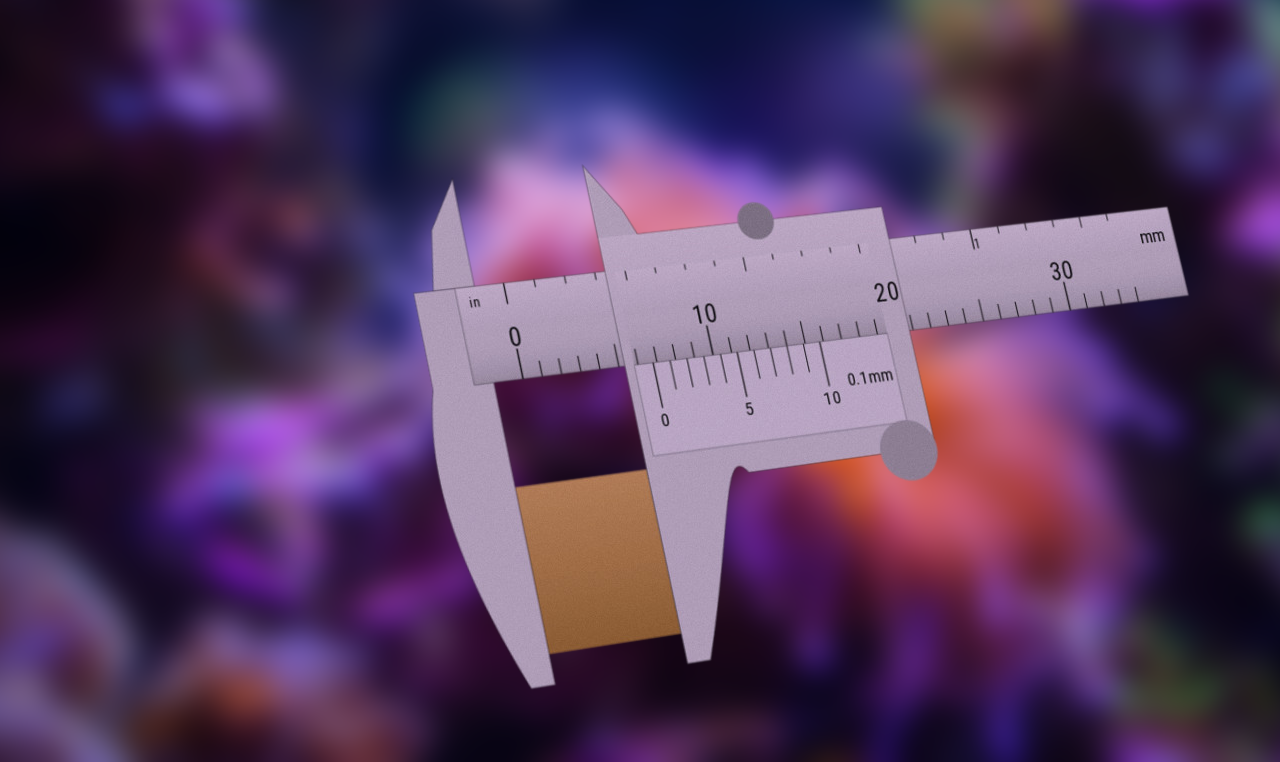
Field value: 6.8 mm
